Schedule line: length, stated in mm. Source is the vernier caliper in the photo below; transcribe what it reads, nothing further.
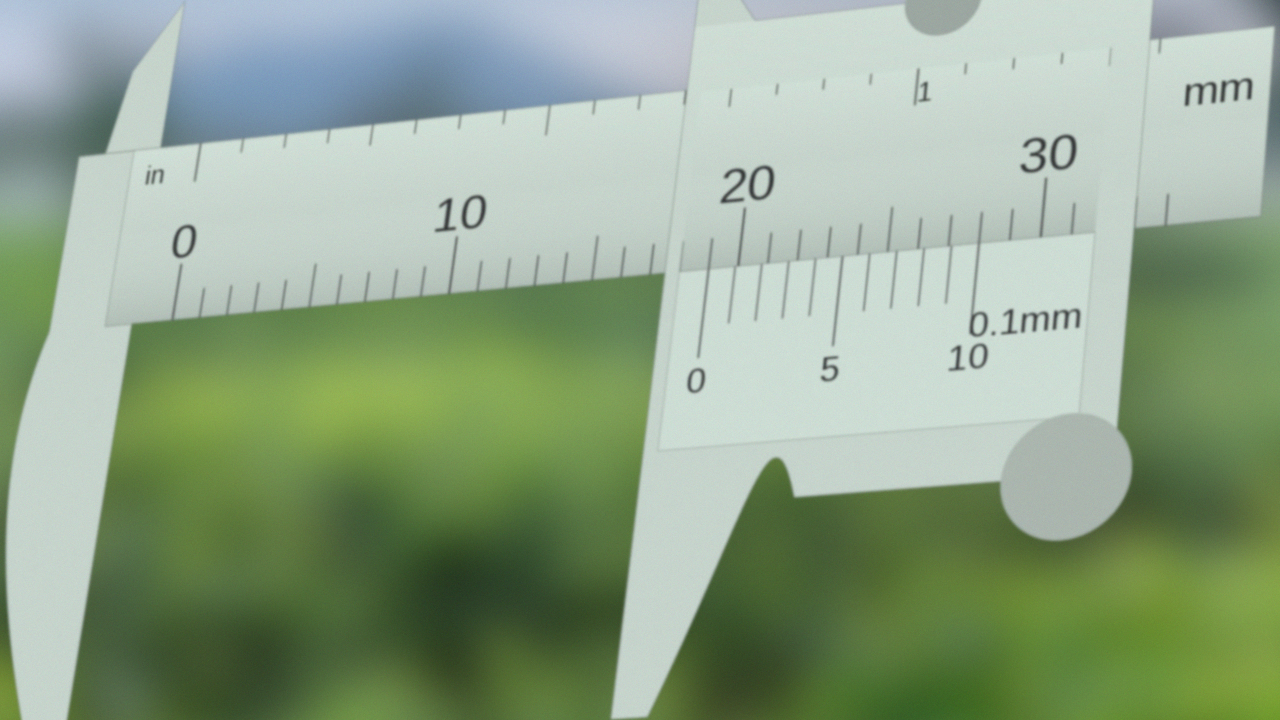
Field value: 19.0 mm
